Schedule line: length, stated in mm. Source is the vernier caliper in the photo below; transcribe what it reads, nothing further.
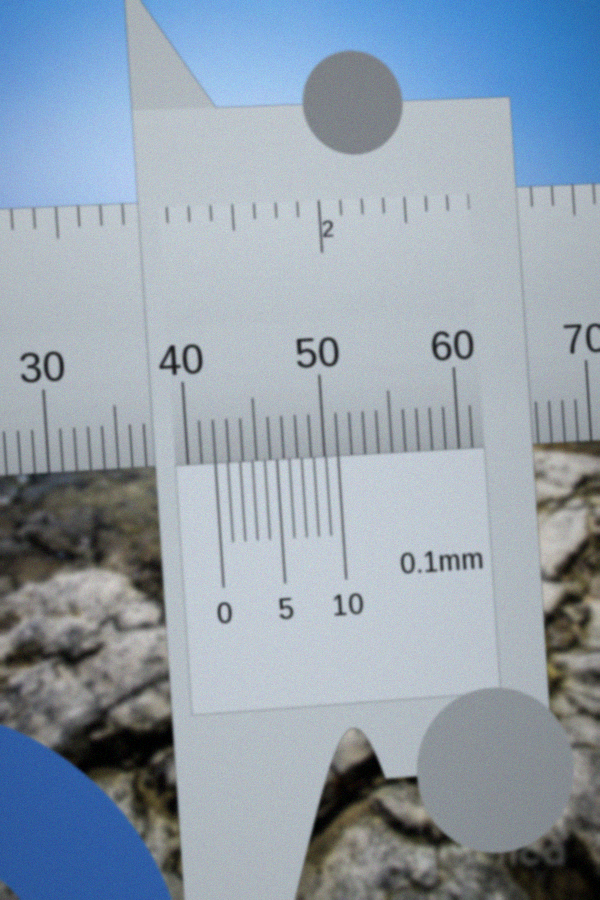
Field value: 42.0 mm
